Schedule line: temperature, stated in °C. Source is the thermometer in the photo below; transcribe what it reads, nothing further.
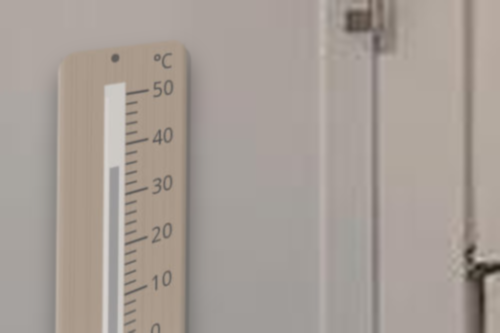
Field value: 36 °C
